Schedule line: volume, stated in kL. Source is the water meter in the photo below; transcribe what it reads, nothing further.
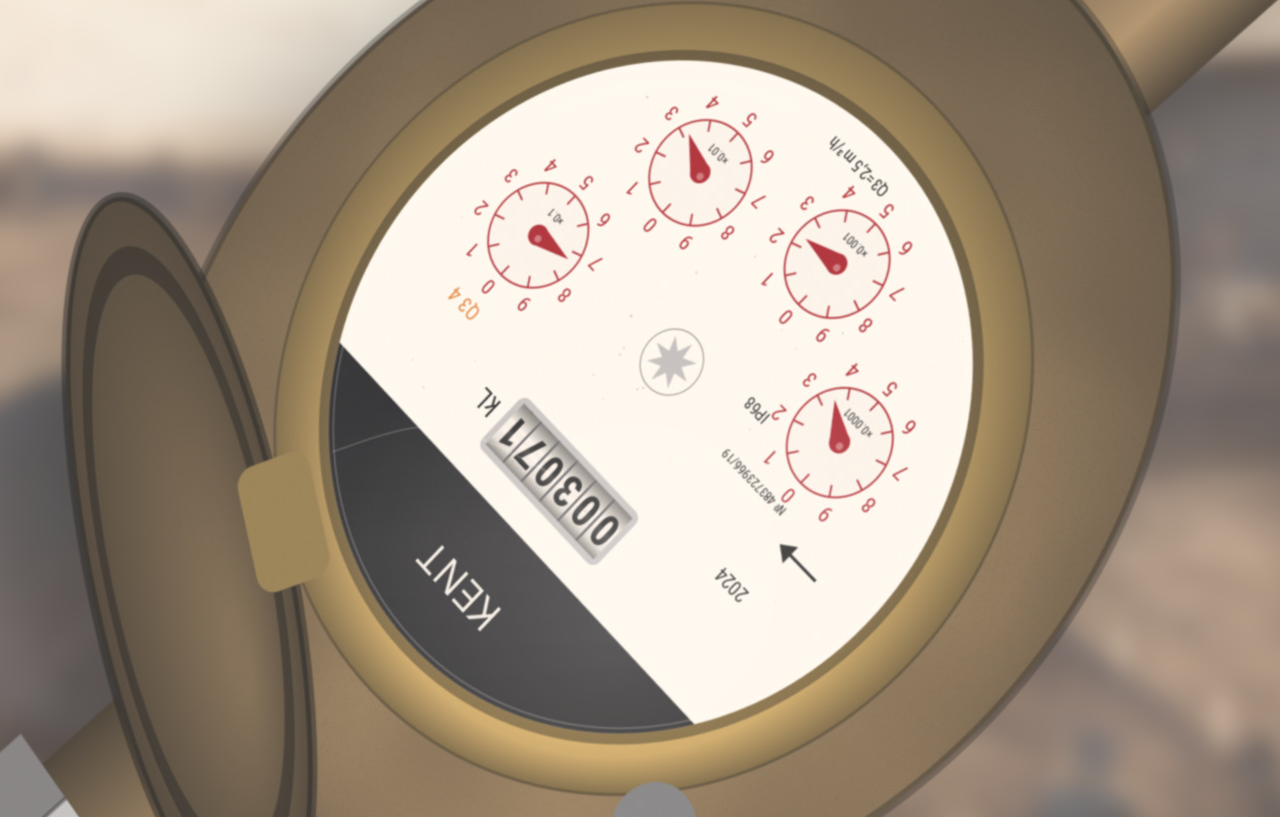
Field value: 3071.7323 kL
